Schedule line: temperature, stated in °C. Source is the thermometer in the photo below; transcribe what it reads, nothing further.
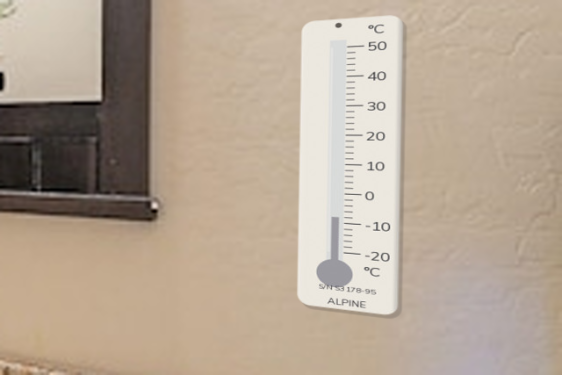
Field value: -8 °C
